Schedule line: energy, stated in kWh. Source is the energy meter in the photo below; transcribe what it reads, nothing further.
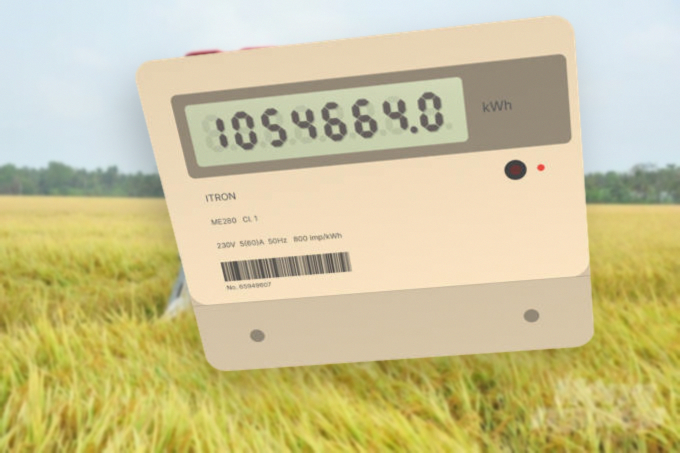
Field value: 1054664.0 kWh
